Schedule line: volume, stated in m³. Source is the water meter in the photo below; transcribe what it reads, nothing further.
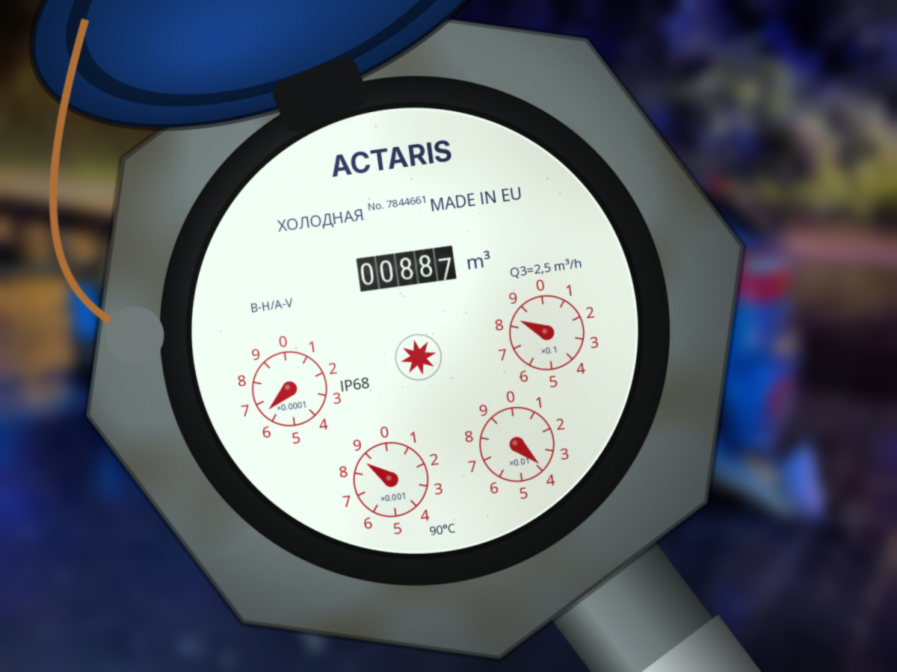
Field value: 886.8386 m³
